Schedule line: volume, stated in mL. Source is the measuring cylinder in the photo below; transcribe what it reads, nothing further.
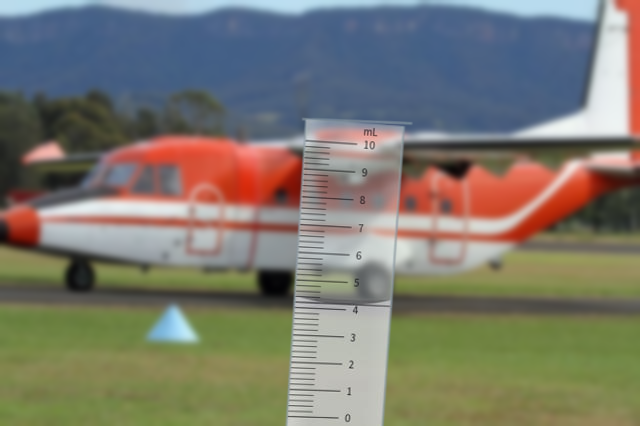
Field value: 4.2 mL
